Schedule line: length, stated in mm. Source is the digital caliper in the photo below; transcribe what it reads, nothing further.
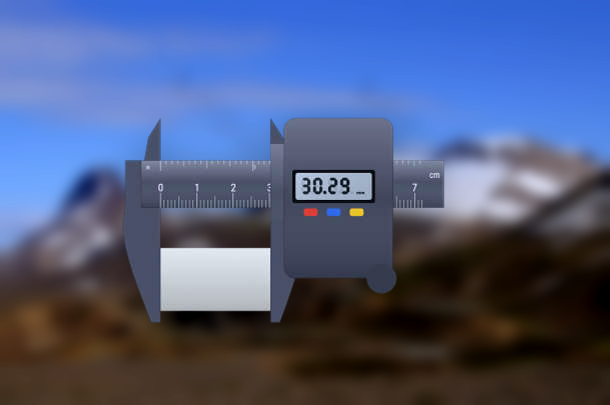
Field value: 30.29 mm
